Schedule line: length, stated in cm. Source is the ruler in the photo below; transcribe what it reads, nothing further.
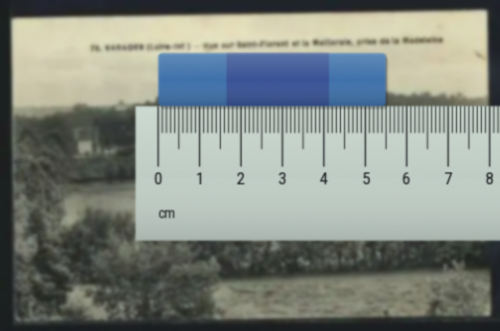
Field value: 5.5 cm
